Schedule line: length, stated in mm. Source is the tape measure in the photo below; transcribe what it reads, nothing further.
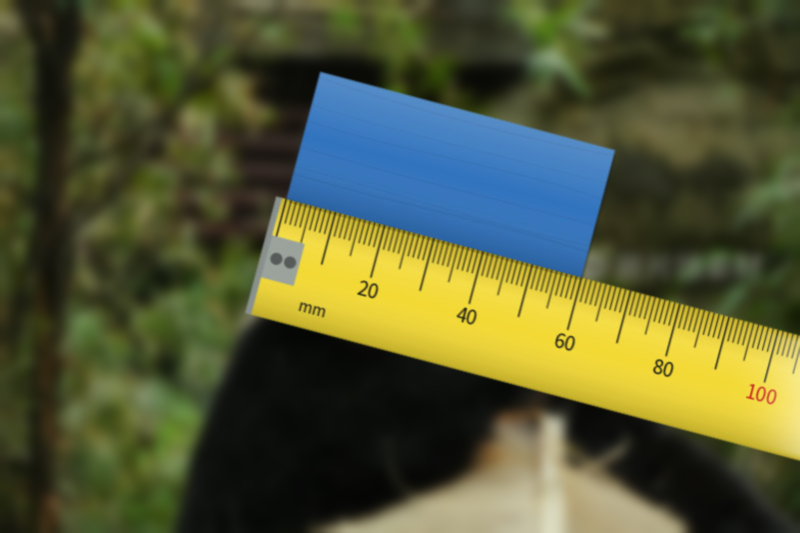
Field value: 60 mm
